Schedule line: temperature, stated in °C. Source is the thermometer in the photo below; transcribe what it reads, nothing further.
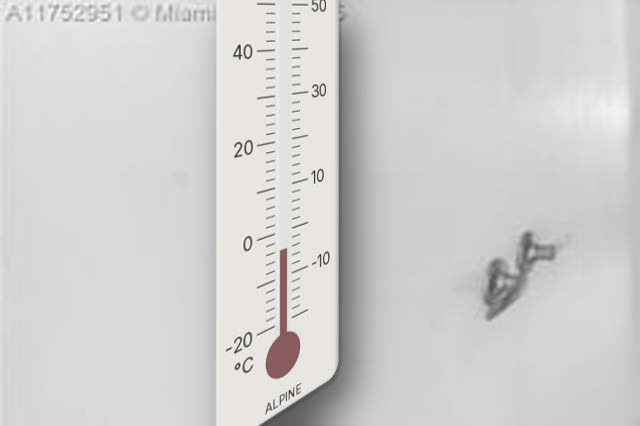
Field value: -4 °C
